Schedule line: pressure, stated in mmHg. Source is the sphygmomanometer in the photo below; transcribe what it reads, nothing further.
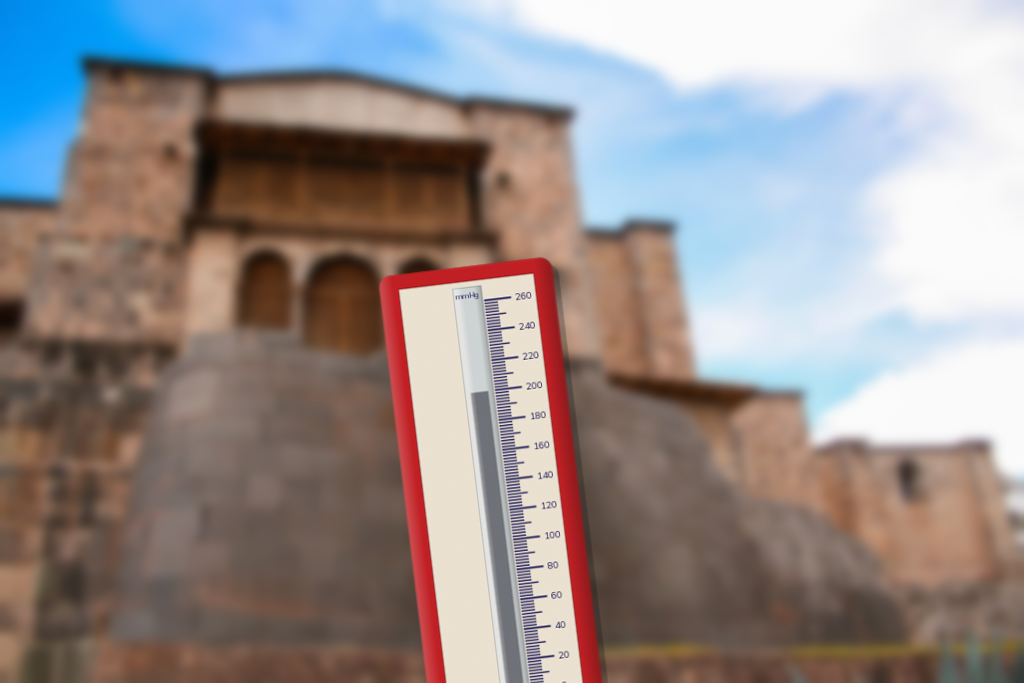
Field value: 200 mmHg
